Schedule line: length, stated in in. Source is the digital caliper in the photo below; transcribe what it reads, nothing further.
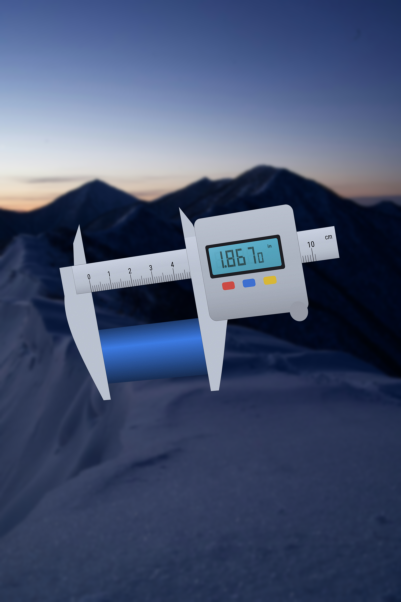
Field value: 1.8670 in
